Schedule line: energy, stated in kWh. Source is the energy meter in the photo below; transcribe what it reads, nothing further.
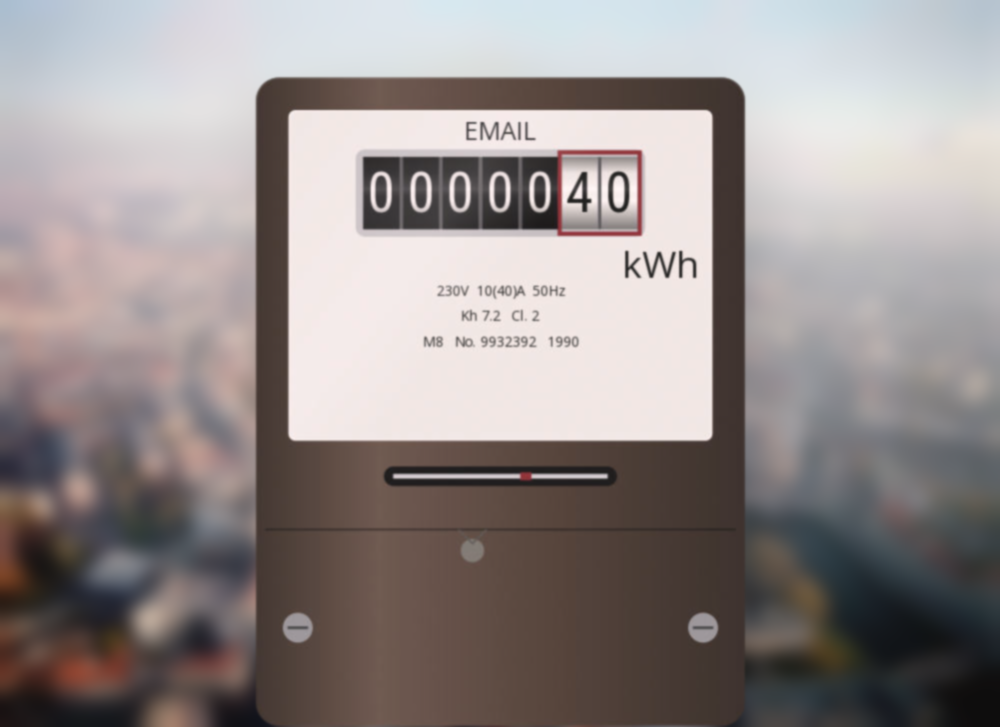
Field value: 0.40 kWh
